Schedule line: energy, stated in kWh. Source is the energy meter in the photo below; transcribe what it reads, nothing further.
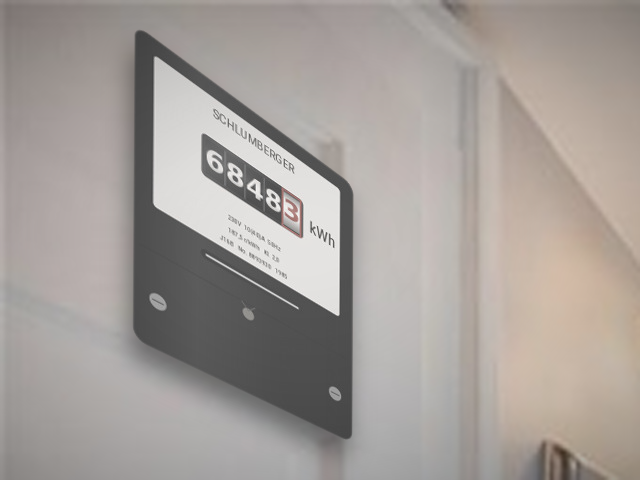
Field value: 6848.3 kWh
